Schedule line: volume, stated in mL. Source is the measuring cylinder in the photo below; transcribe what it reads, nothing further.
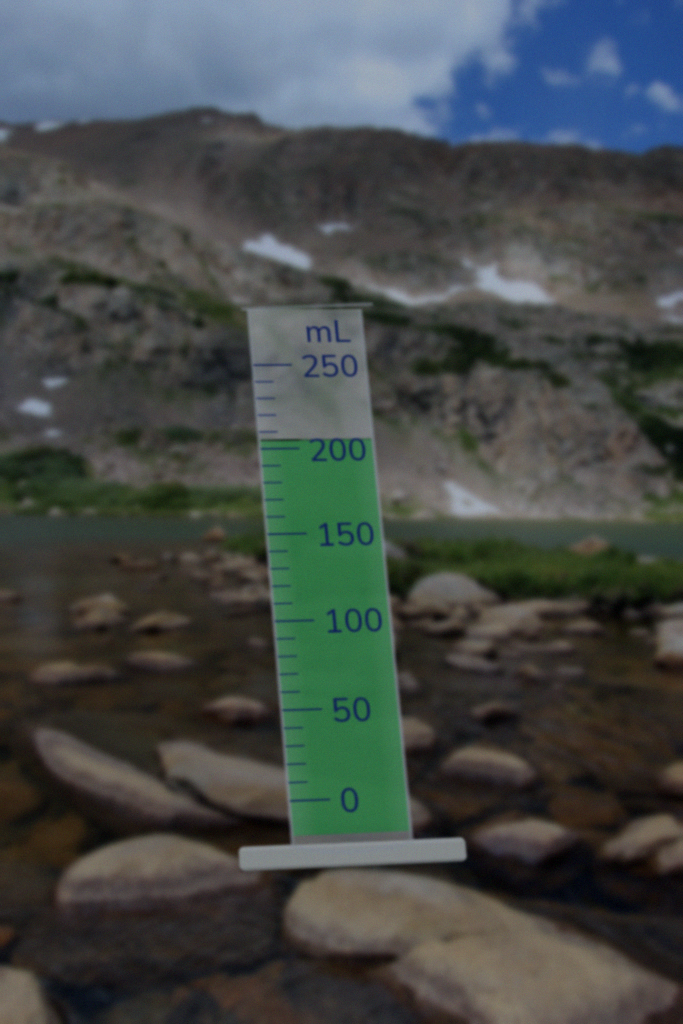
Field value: 205 mL
